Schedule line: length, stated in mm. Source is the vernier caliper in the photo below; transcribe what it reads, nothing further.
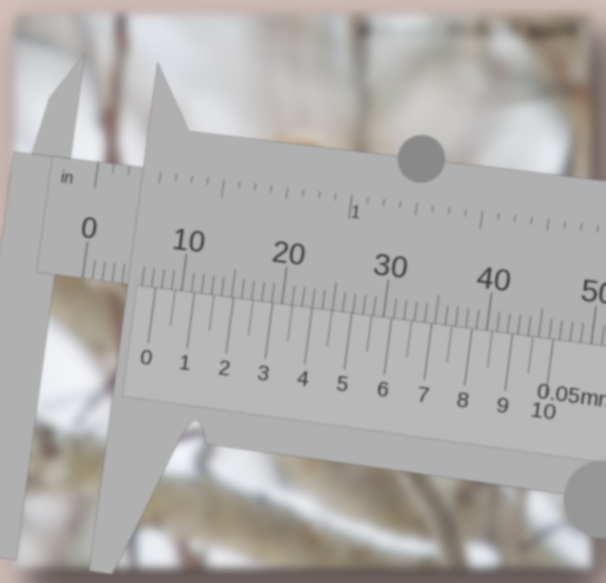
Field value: 7.4 mm
